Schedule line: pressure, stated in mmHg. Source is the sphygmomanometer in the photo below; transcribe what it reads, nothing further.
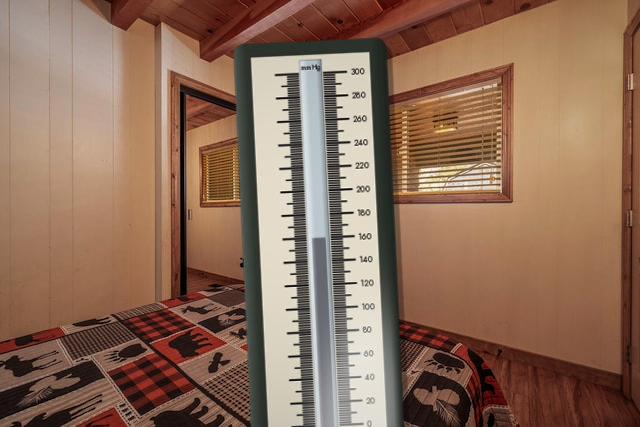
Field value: 160 mmHg
